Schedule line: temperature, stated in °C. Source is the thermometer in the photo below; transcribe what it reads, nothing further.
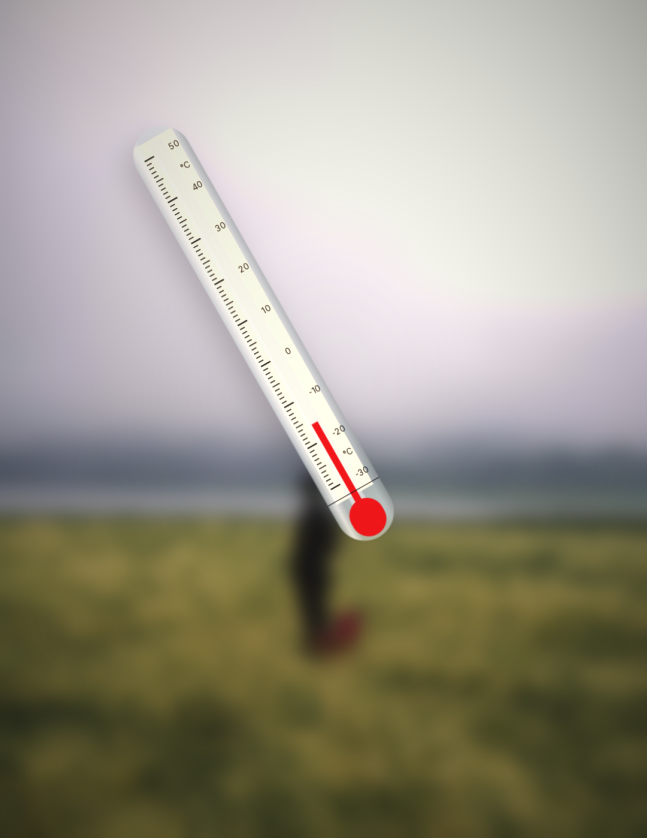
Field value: -16 °C
